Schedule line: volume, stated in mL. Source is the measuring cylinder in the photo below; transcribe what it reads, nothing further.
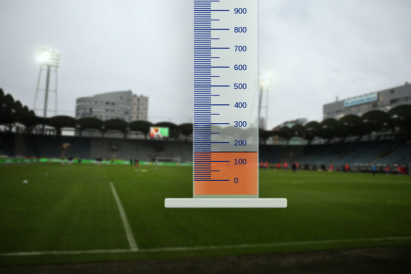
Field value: 150 mL
